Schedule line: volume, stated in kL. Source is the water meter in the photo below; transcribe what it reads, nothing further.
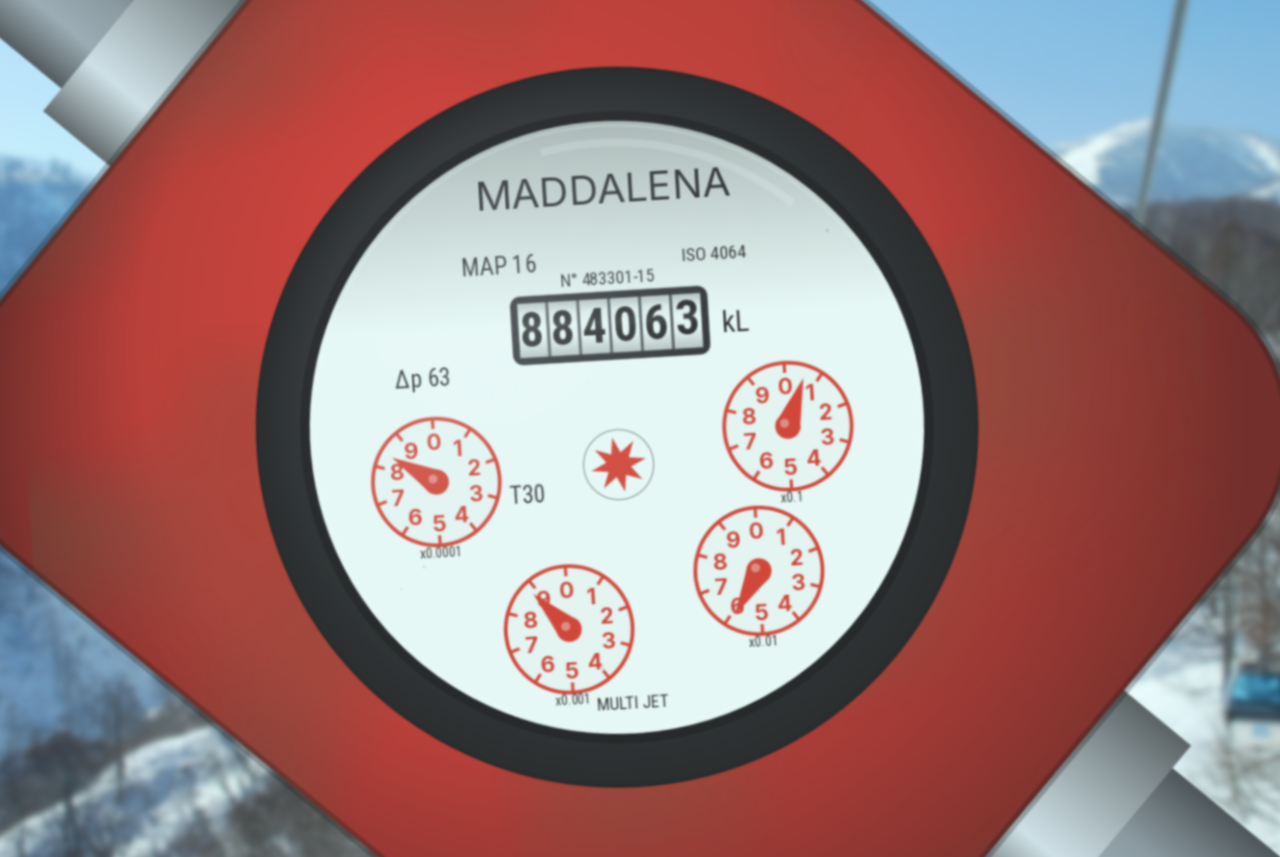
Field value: 884063.0588 kL
